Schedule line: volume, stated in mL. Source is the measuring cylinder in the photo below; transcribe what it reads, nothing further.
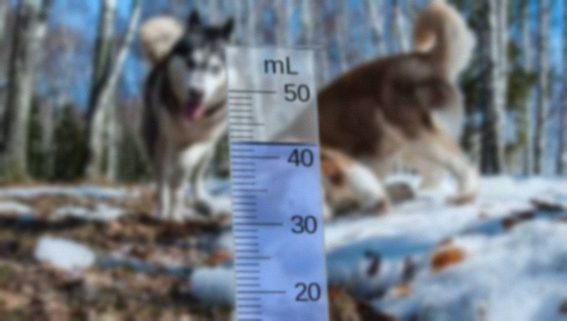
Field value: 42 mL
